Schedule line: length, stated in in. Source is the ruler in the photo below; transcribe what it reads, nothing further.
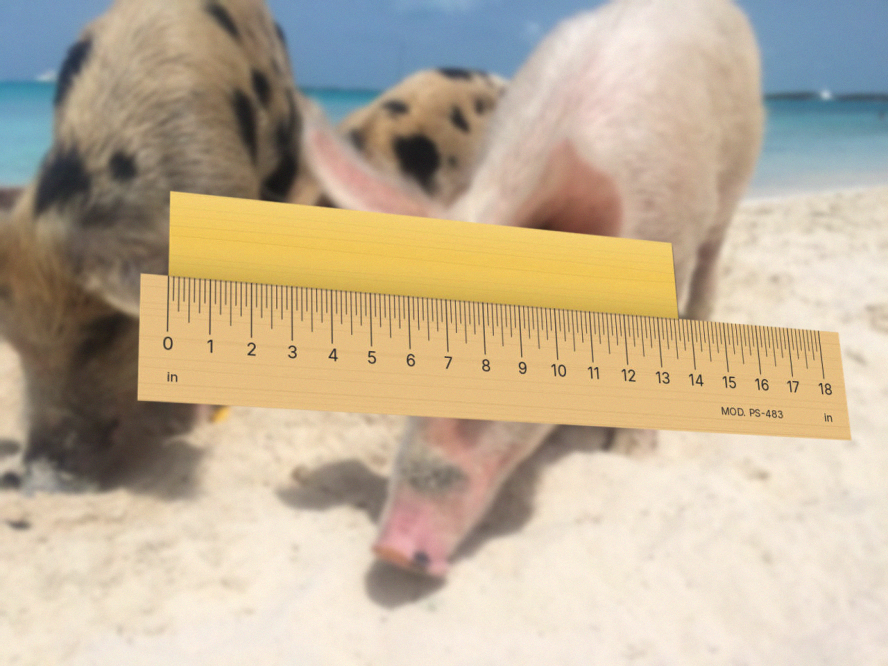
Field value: 13.625 in
